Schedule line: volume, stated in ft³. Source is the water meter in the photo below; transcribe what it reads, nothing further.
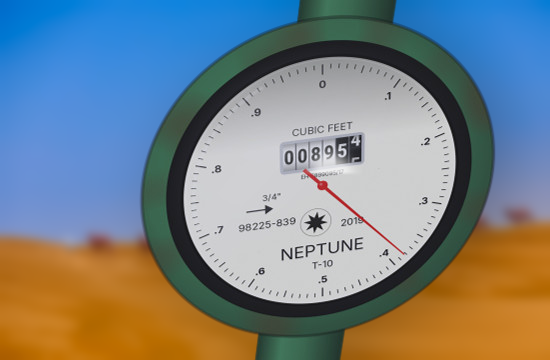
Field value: 8954.38 ft³
